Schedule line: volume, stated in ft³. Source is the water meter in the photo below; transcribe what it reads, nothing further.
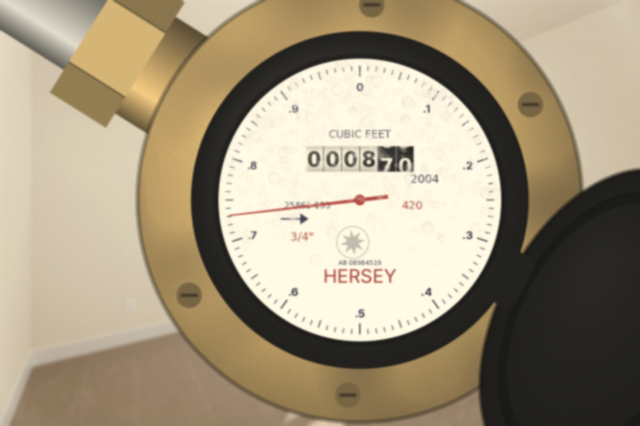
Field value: 869.73 ft³
